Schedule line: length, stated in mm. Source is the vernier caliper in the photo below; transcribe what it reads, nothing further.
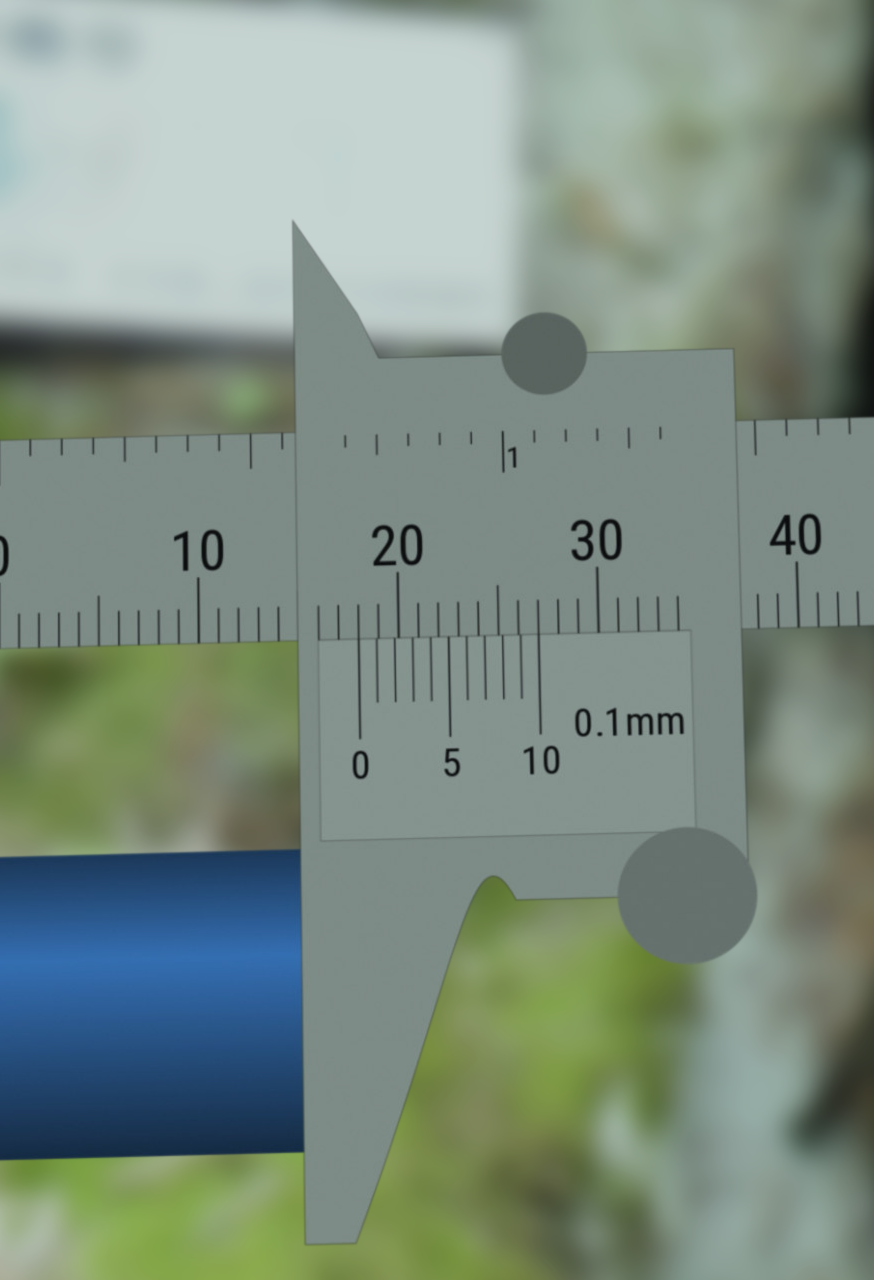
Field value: 18.0 mm
